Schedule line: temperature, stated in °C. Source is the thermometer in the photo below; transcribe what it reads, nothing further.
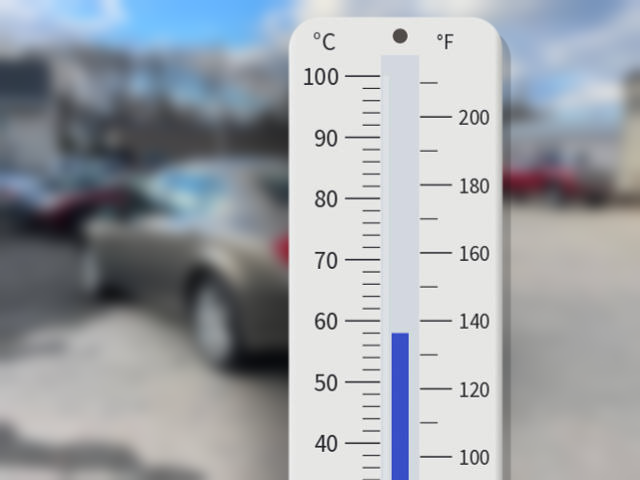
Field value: 58 °C
